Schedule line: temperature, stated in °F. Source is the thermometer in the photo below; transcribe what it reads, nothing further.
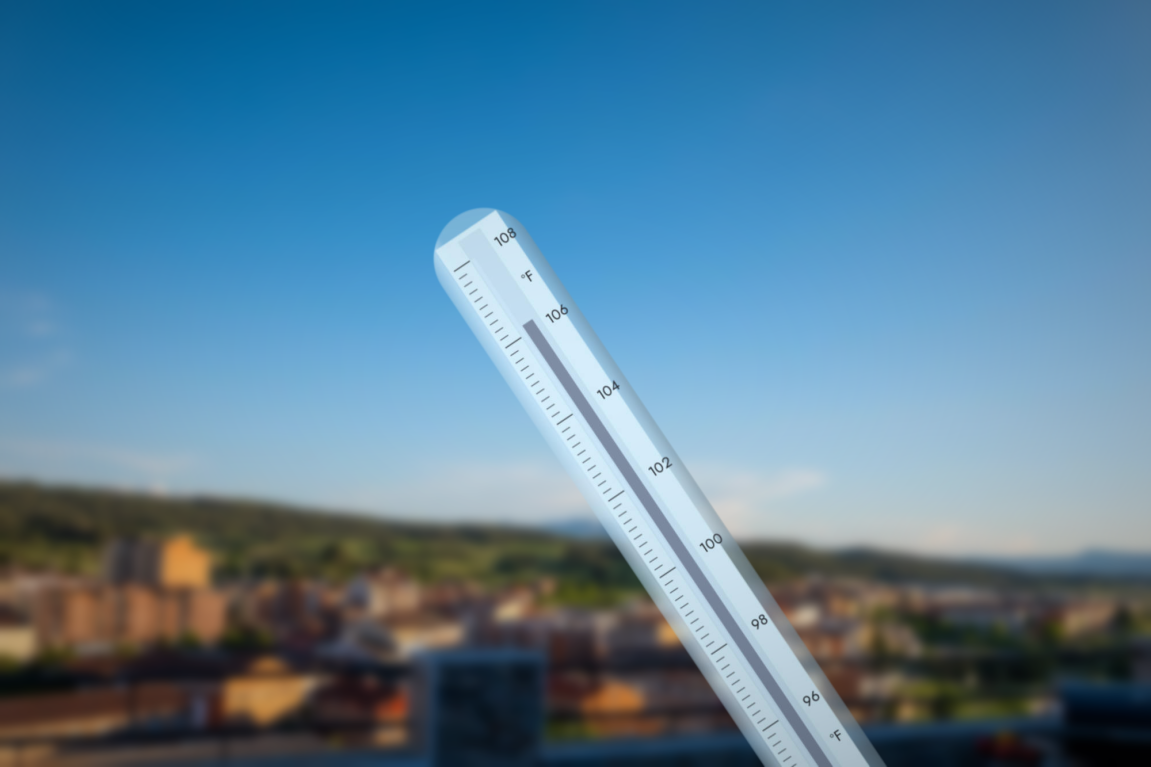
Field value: 106.2 °F
